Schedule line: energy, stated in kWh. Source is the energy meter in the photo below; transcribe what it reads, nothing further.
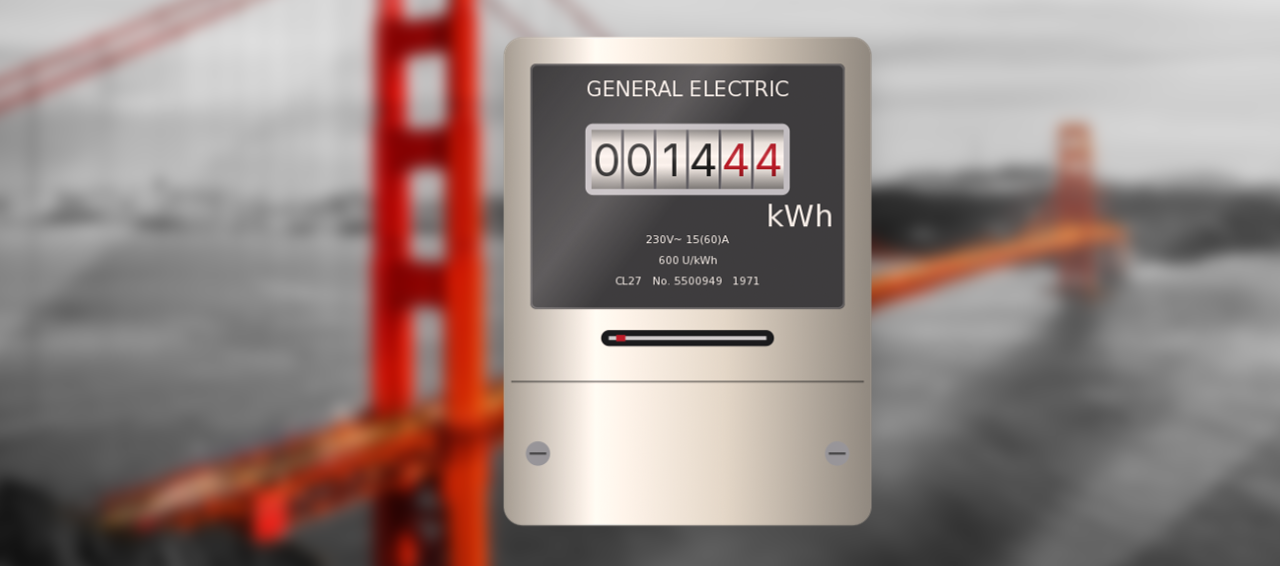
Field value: 14.44 kWh
